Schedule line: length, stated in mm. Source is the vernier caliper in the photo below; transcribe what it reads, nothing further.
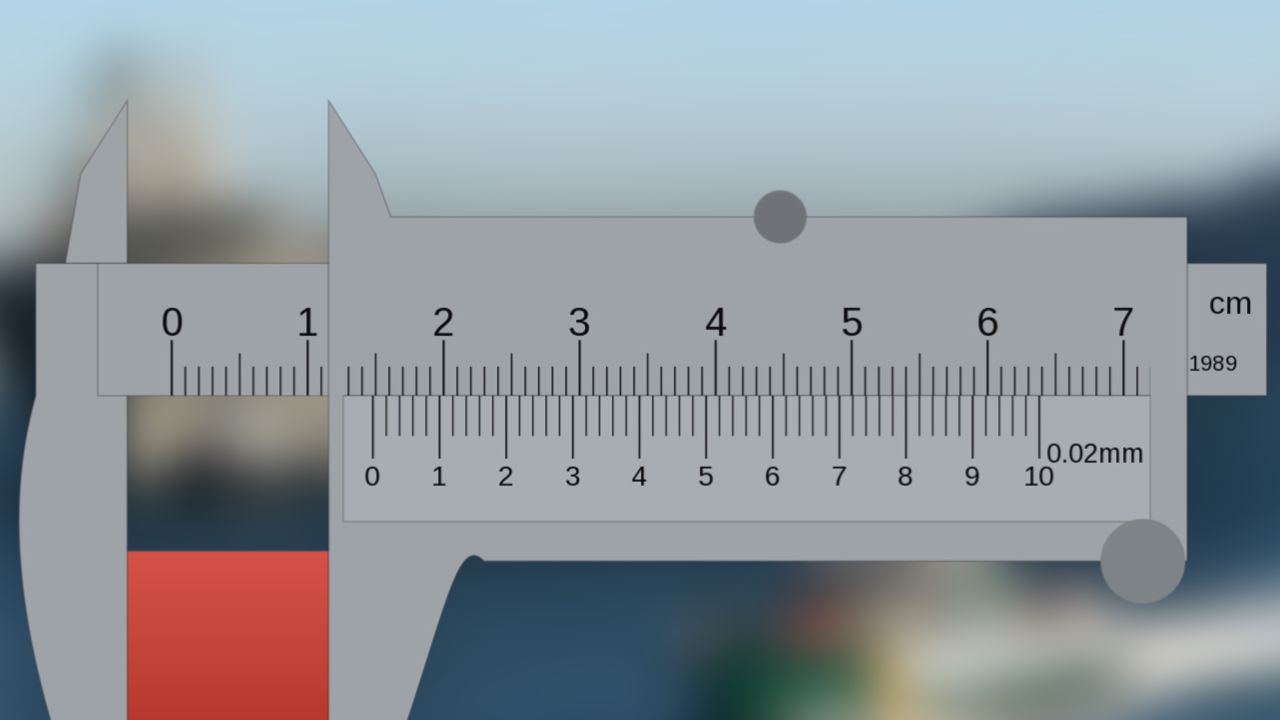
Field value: 14.8 mm
